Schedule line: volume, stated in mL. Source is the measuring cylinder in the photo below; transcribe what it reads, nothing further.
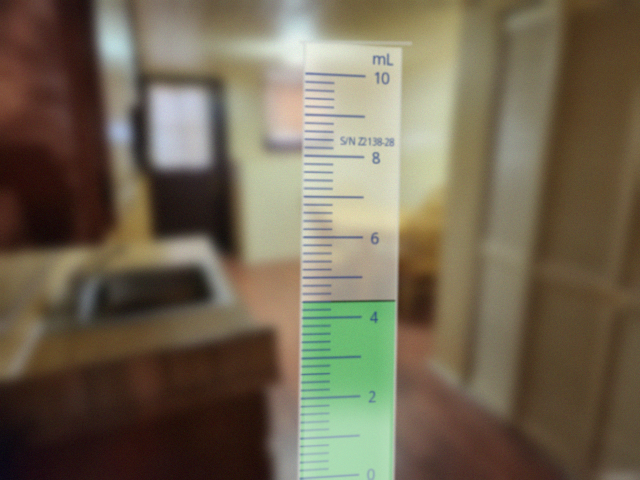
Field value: 4.4 mL
